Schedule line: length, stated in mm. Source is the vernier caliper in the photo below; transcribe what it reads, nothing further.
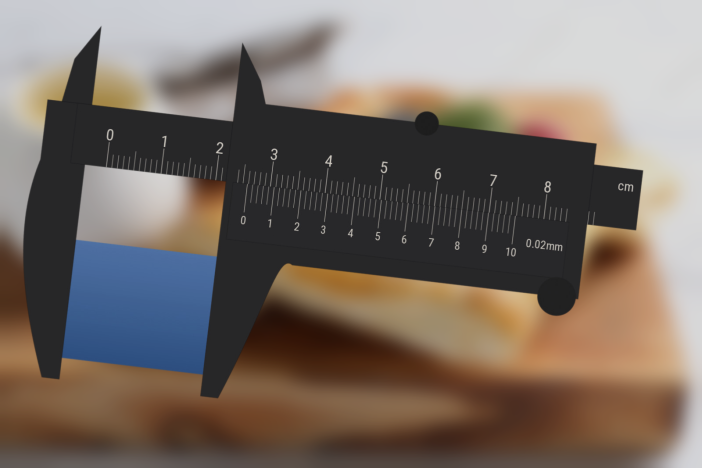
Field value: 25.8 mm
